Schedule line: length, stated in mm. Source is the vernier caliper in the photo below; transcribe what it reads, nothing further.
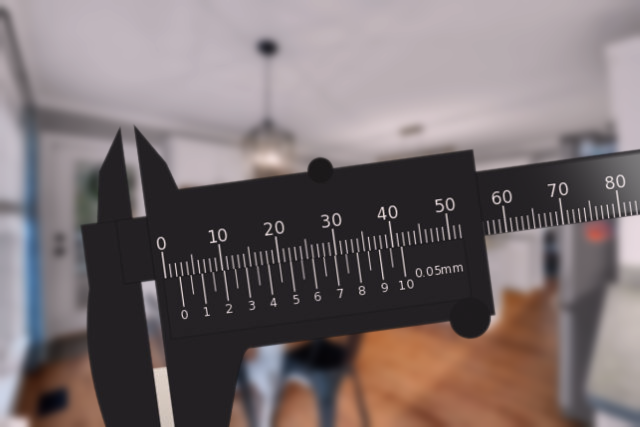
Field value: 2.5 mm
